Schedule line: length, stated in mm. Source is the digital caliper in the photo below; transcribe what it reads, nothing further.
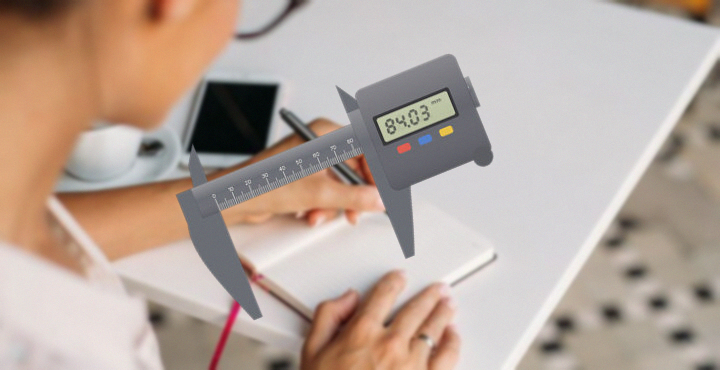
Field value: 84.03 mm
